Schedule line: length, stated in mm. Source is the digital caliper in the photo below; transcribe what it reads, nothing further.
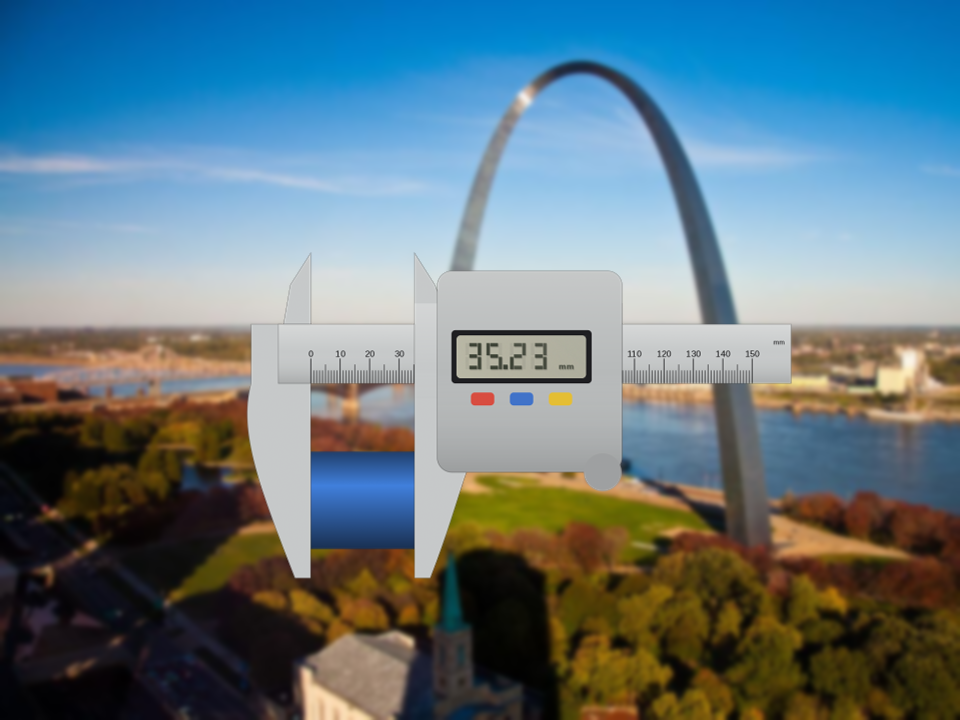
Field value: 35.23 mm
